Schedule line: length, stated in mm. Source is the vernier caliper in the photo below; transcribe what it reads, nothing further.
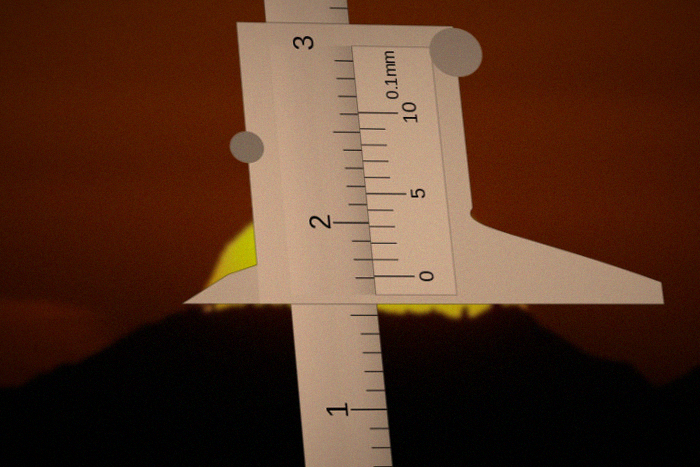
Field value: 17.1 mm
